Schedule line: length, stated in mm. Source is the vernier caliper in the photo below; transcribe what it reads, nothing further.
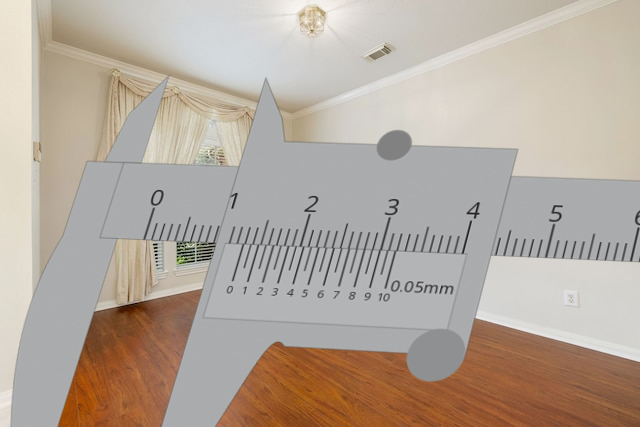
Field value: 12.8 mm
